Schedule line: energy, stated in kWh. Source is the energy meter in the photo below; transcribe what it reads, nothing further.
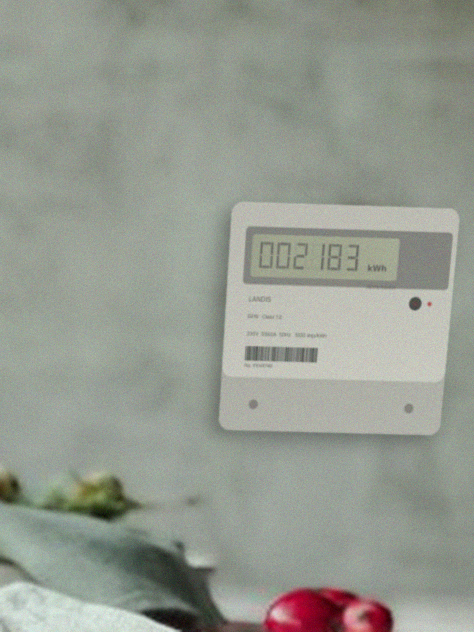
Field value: 2183 kWh
